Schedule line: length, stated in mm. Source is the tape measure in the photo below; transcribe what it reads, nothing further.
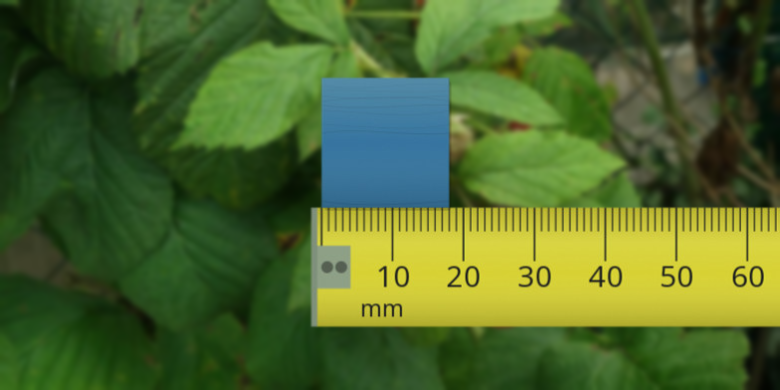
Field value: 18 mm
